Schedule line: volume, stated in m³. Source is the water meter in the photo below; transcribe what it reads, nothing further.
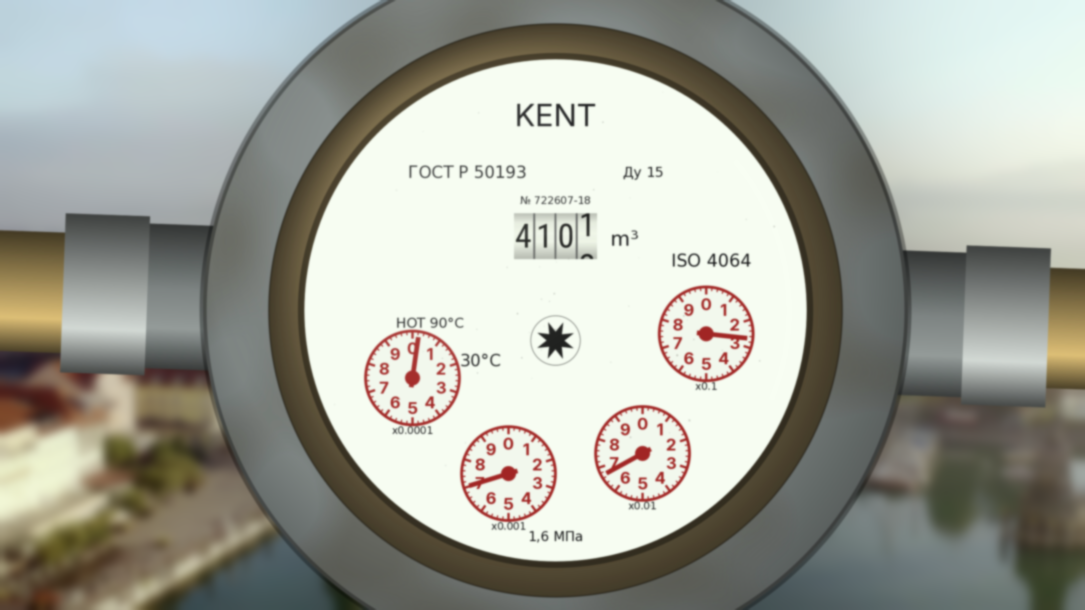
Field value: 4101.2670 m³
